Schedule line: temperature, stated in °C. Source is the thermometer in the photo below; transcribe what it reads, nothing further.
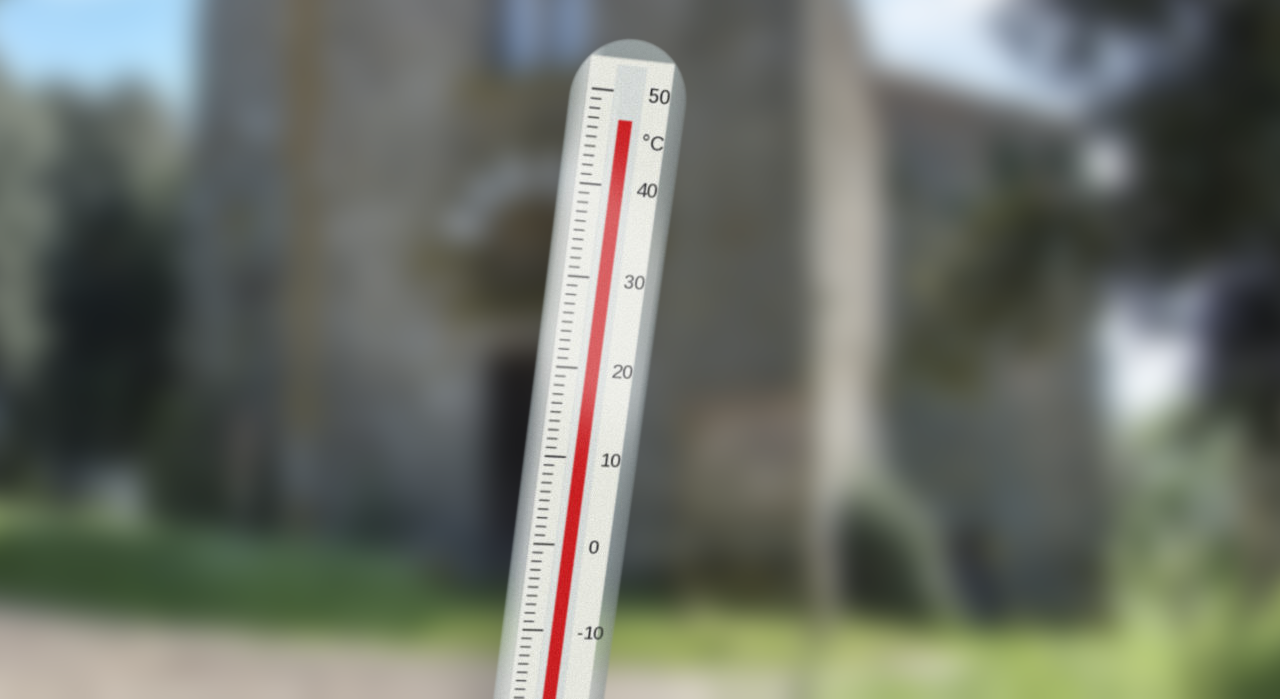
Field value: 47 °C
